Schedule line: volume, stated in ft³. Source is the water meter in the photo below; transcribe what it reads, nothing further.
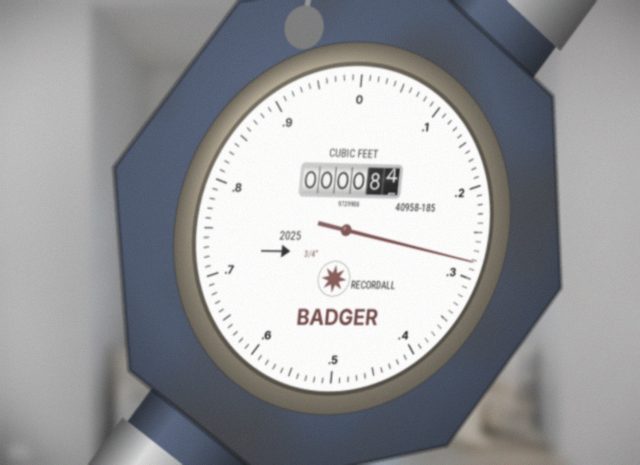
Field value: 84.28 ft³
